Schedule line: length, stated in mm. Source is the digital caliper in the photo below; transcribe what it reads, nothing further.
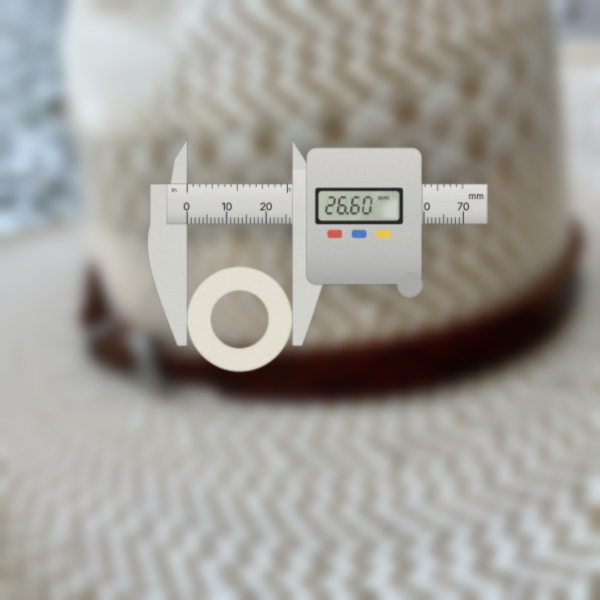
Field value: 26.60 mm
